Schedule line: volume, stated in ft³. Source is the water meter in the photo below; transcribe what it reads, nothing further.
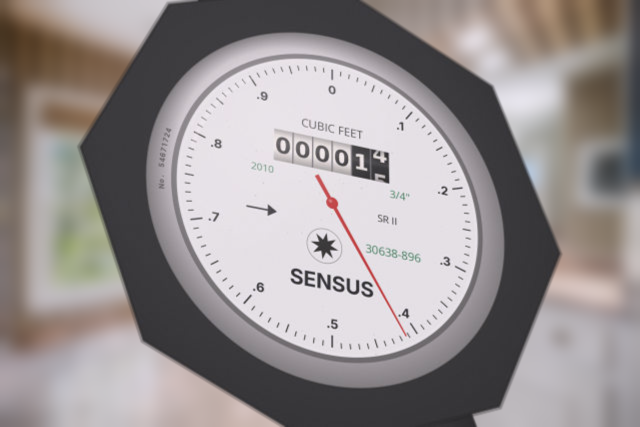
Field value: 14.41 ft³
